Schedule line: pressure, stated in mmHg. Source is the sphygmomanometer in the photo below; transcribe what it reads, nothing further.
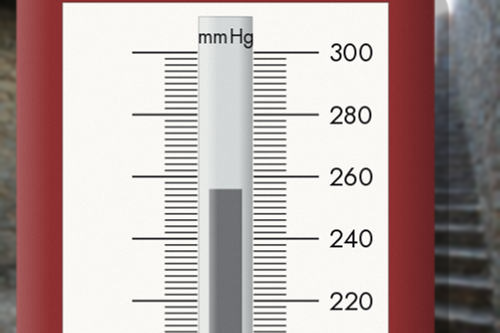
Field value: 256 mmHg
